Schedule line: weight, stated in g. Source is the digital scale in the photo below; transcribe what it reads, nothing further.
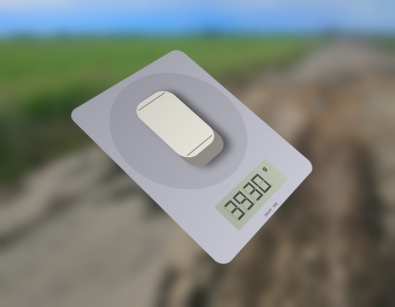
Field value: 3930 g
